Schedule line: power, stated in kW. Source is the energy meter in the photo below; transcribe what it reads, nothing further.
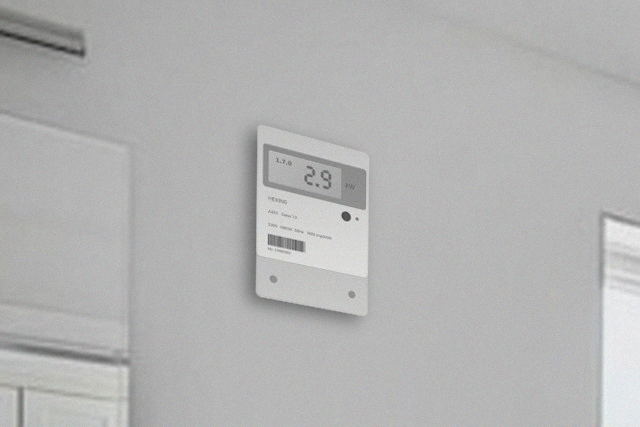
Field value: 2.9 kW
